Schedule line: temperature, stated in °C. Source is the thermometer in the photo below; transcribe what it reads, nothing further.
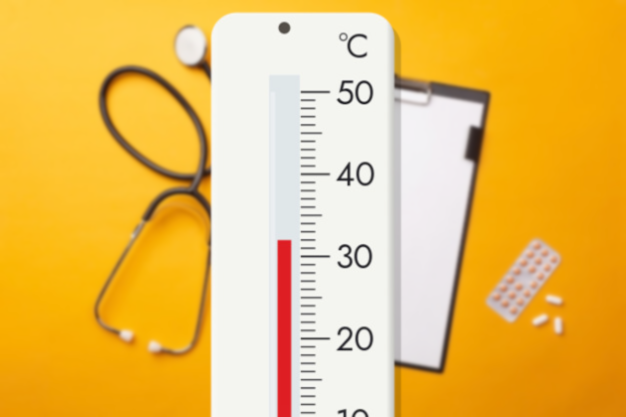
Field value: 32 °C
